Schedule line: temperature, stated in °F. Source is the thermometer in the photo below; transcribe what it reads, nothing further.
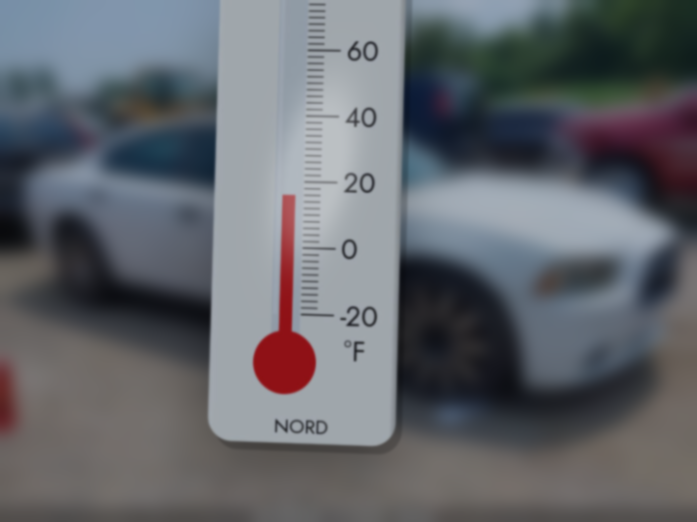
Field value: 16 °F
